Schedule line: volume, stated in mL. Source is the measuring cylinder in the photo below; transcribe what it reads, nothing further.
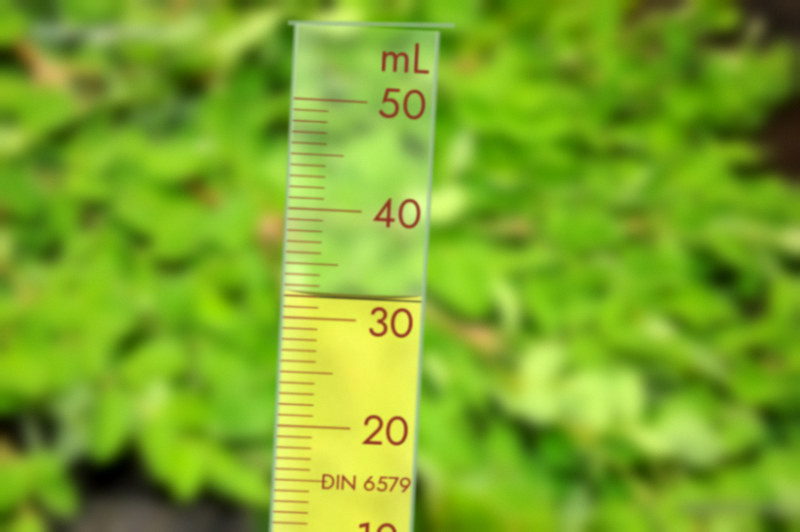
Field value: 32 mL
